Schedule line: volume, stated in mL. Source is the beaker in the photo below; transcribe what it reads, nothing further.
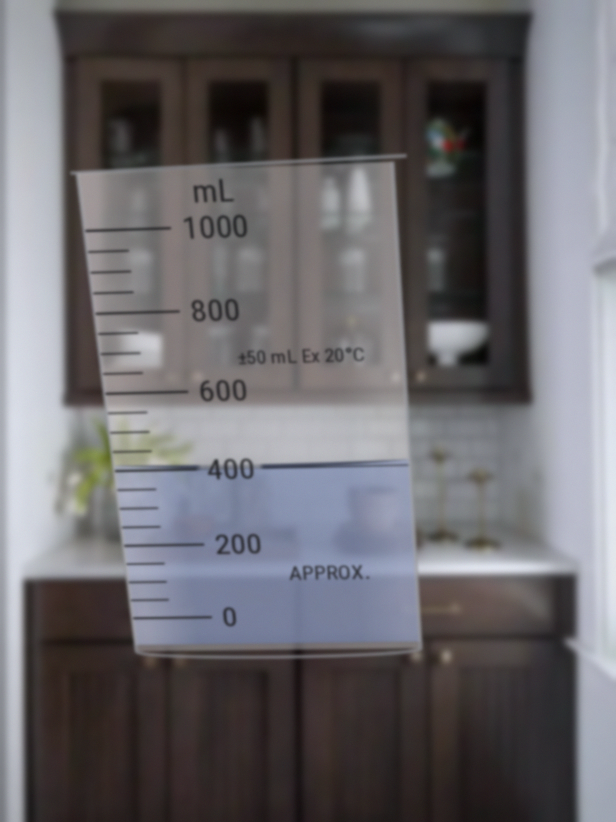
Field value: 400 mL
